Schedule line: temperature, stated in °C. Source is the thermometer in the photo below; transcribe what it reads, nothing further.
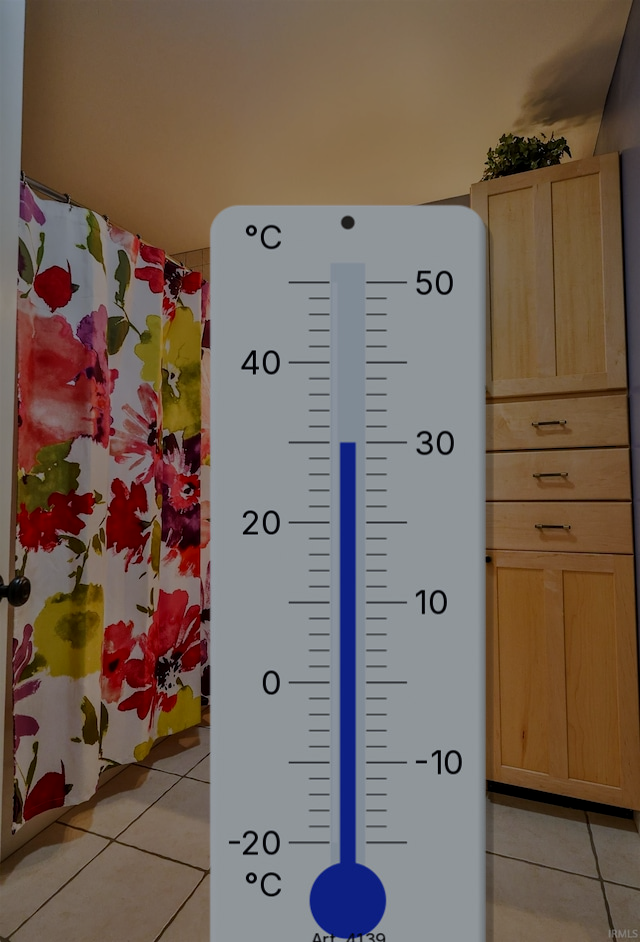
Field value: 30 °C
